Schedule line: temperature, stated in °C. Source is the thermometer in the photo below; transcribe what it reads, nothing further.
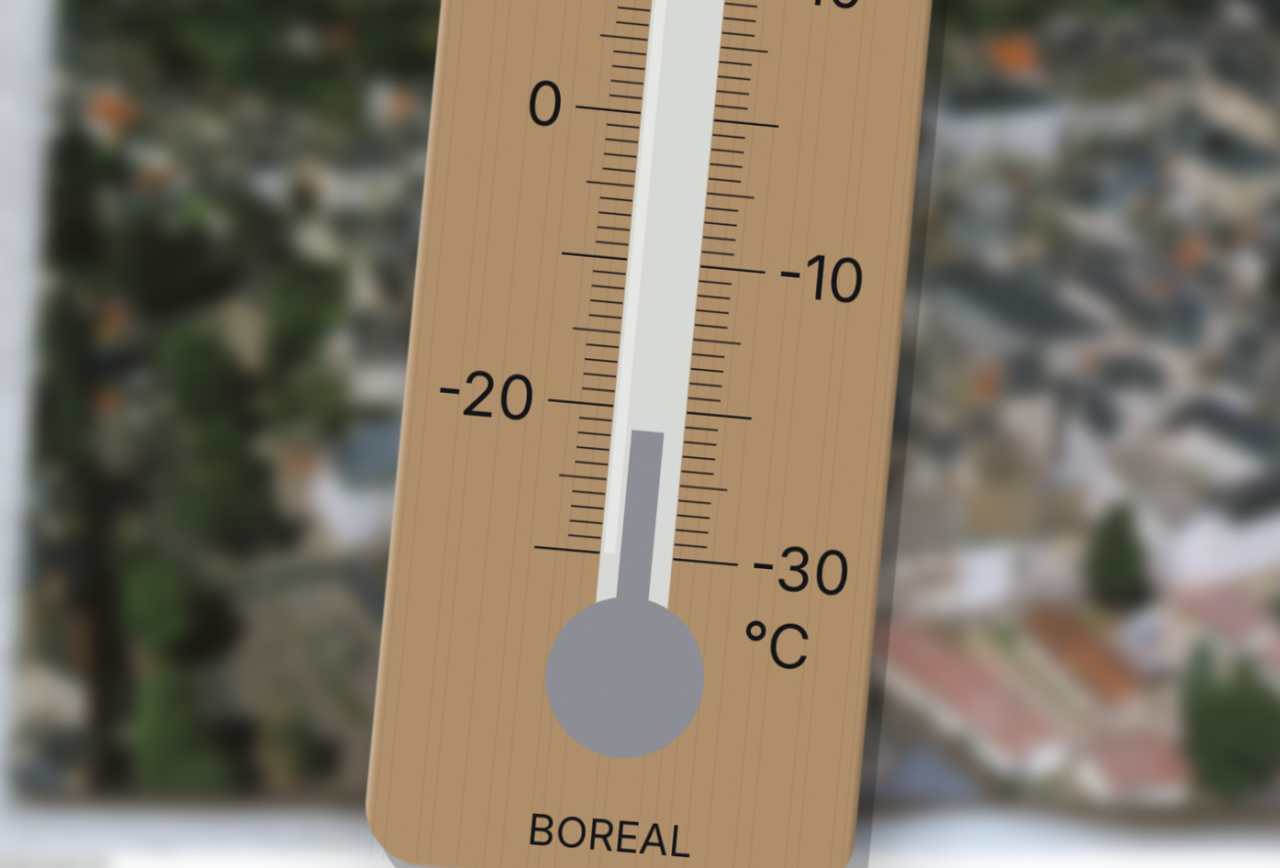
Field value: -21.5 °C
